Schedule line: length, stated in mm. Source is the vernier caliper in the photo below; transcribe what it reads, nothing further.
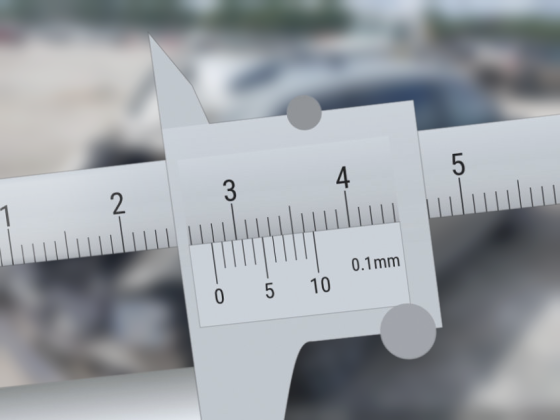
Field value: 27.8 mm
